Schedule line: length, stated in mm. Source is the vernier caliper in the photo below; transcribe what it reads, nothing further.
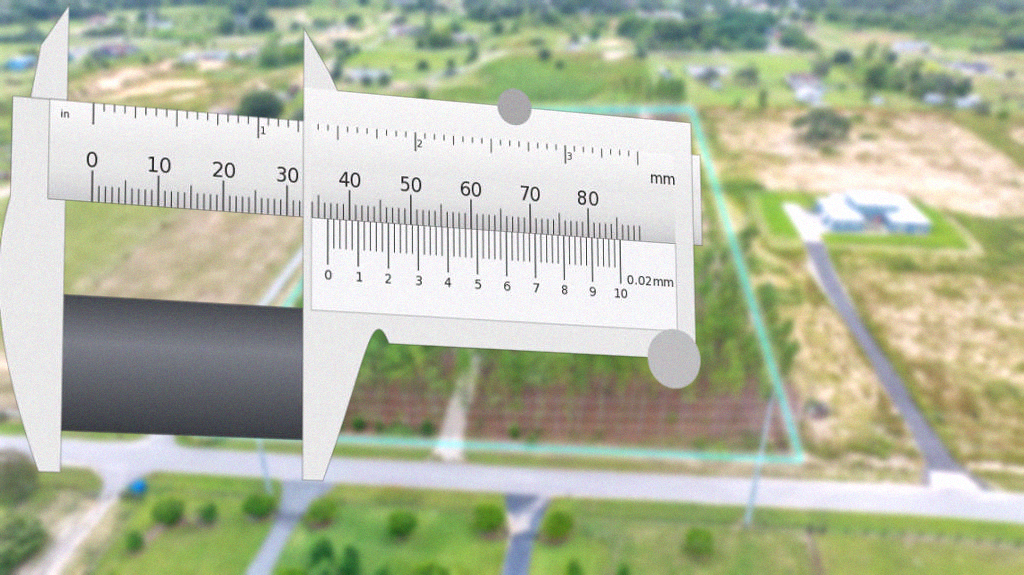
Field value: 36.5 mm
